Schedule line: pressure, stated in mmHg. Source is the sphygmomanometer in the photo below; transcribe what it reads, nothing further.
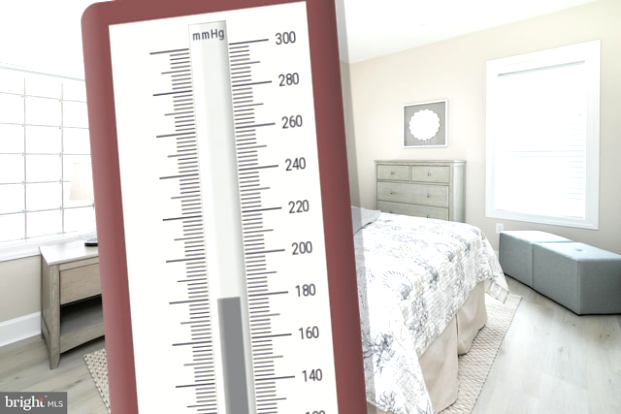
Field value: 180 mmHg
